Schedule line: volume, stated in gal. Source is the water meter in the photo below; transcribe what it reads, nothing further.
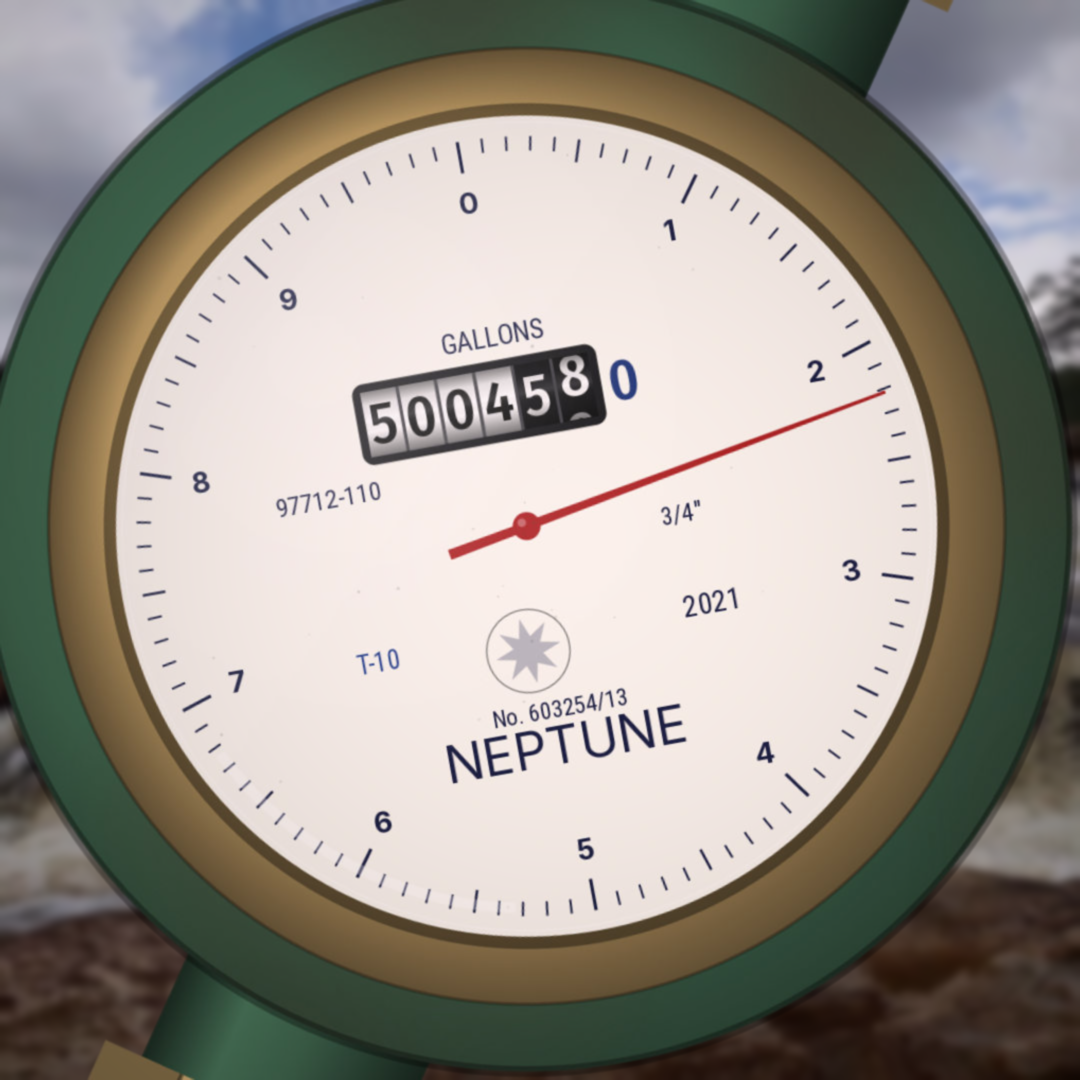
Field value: 5004582.2 gal
